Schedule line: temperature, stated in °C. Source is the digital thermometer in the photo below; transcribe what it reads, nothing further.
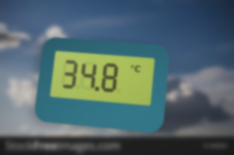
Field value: 34.8 °C
